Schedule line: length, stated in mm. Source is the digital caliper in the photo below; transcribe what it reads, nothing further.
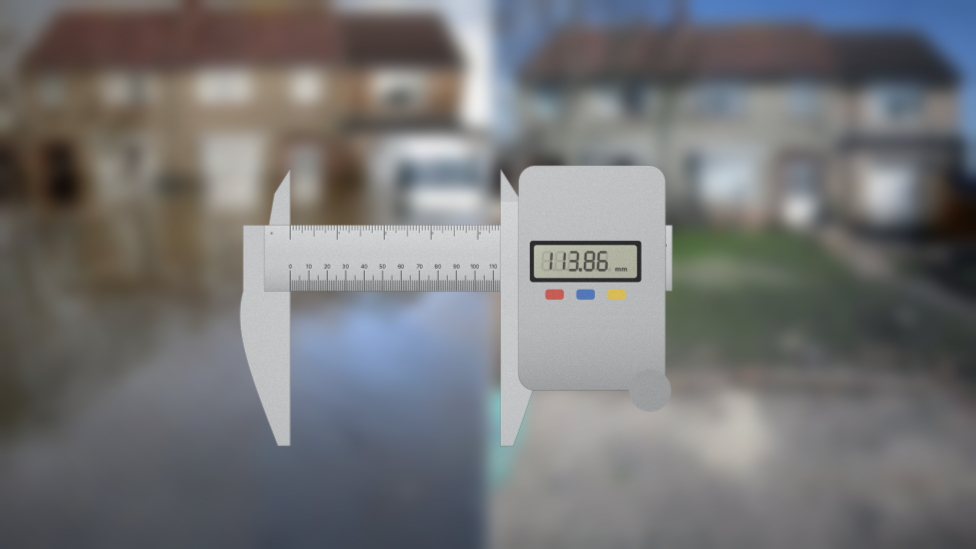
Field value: 113.86 mm
